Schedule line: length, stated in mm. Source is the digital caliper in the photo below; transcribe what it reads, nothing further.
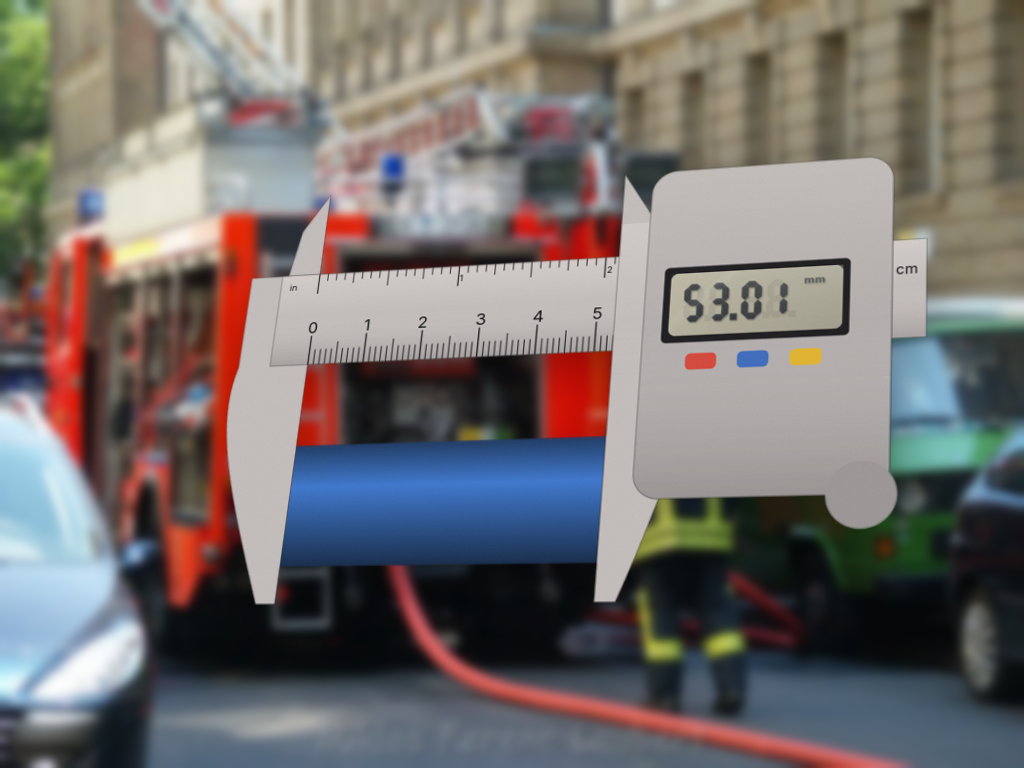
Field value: 53.01 mm
